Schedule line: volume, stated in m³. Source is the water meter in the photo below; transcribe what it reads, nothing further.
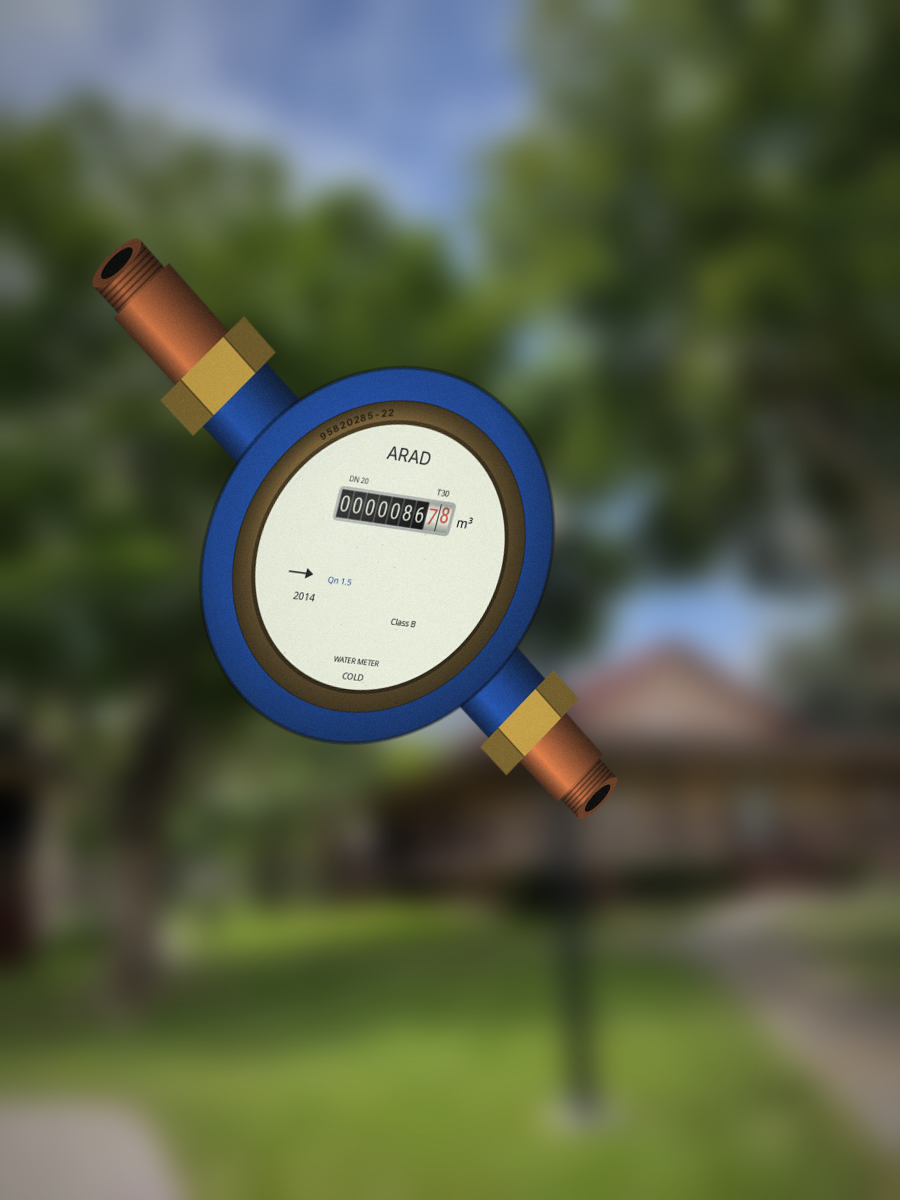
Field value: 86.78 m³
